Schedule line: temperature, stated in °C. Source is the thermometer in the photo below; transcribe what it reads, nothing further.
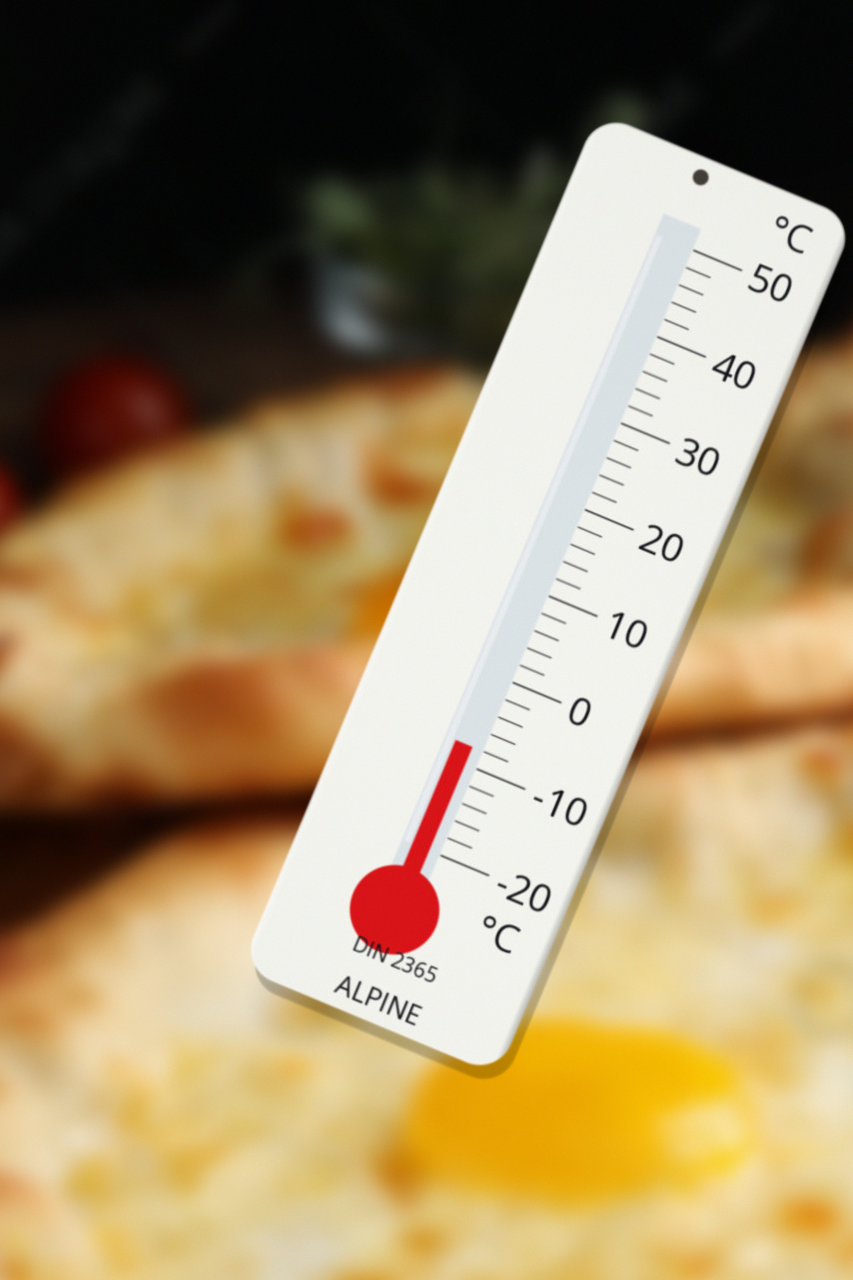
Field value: -8 °C
